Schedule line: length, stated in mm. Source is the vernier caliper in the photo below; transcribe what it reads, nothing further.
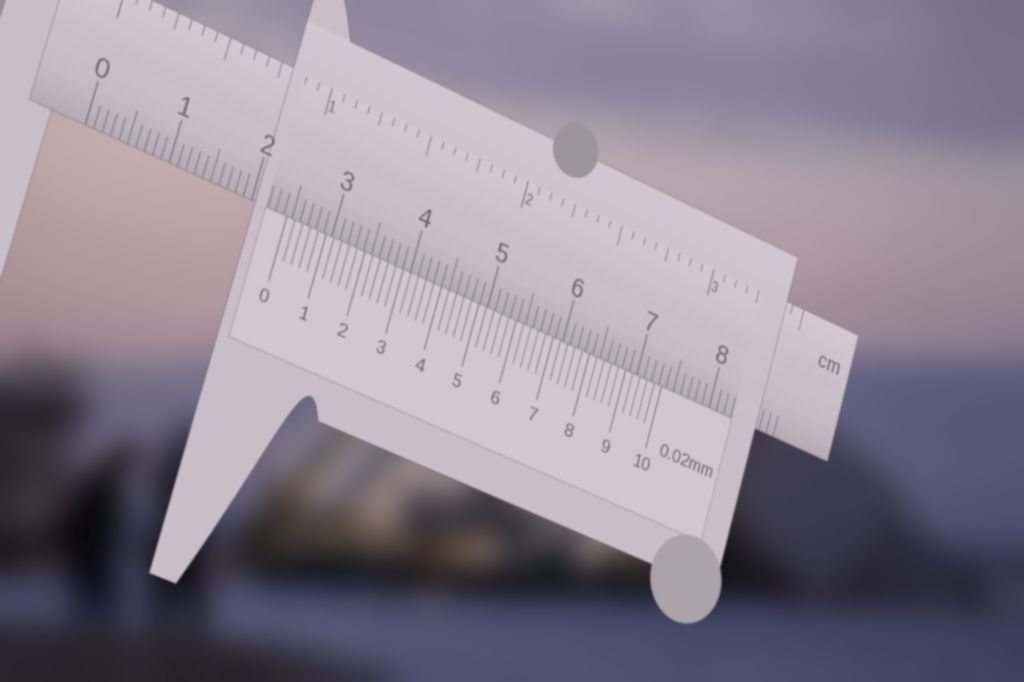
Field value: 24.4 mm
